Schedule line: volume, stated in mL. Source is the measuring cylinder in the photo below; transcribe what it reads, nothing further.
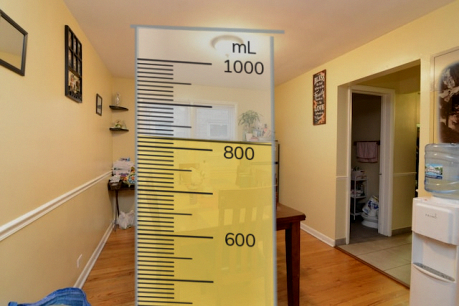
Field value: 820 mL
